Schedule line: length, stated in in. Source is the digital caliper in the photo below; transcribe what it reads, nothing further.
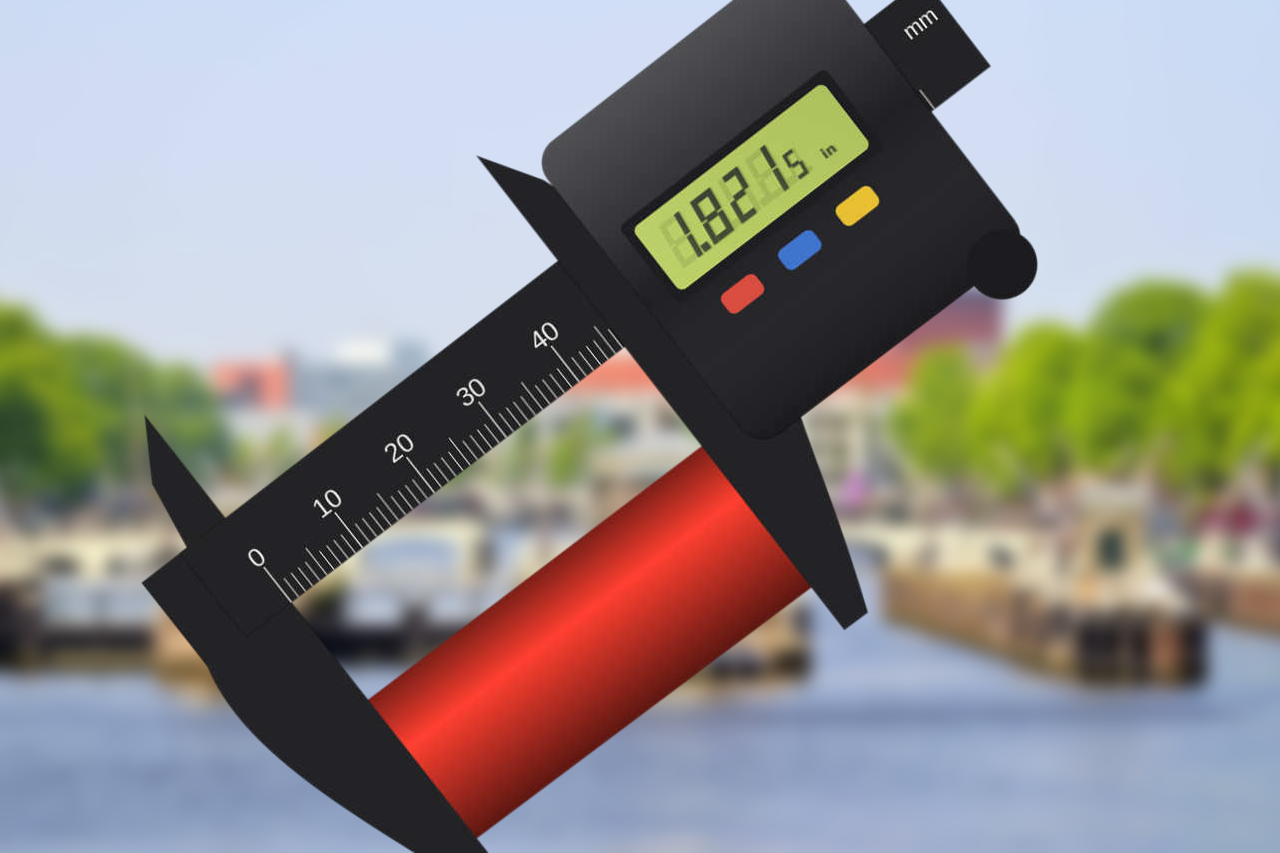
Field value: 1.8215 in
